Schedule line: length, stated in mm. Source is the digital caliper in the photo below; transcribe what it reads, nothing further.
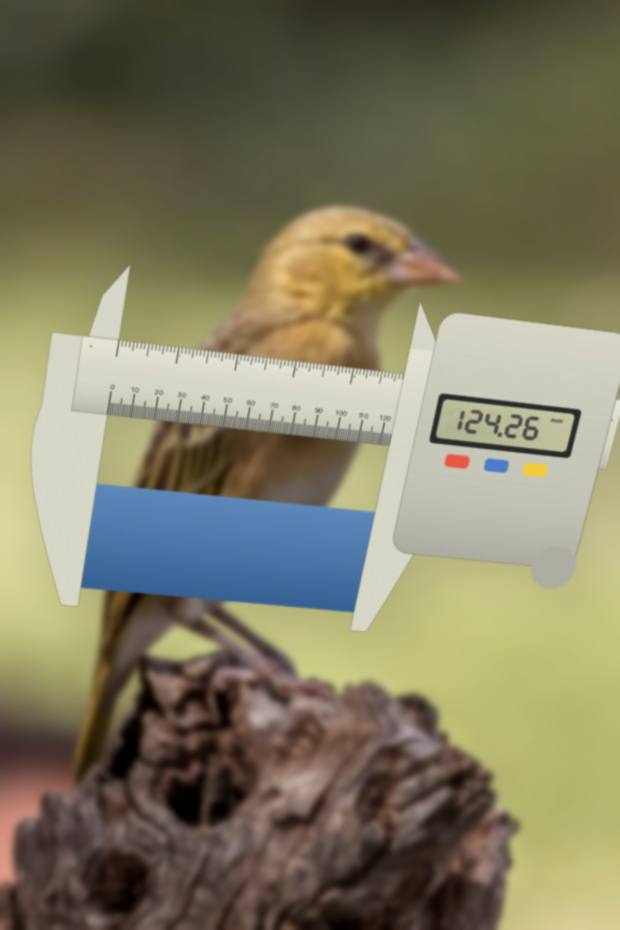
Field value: 124.26 mm
